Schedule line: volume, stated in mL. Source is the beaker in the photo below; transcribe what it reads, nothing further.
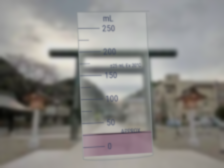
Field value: 25 mL
